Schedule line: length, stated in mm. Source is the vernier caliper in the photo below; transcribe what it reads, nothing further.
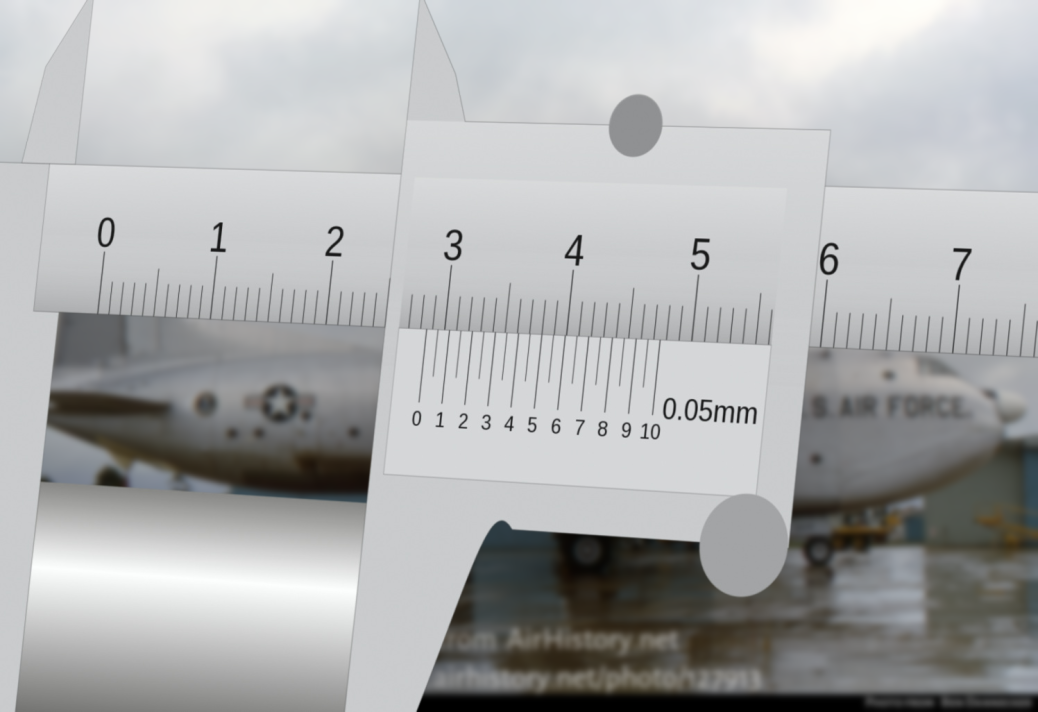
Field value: 28.5 mm
